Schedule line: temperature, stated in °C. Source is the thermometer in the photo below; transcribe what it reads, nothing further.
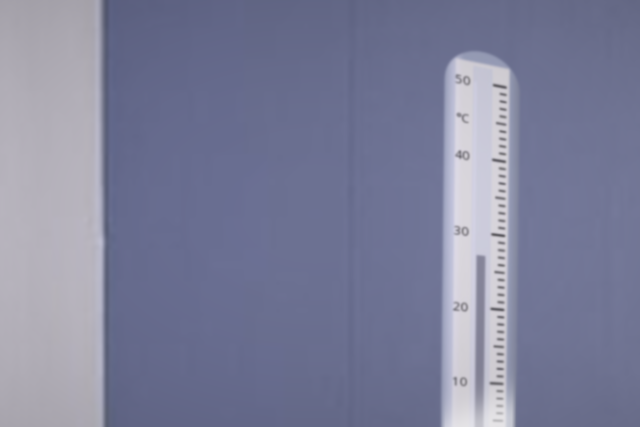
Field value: 27 °C
